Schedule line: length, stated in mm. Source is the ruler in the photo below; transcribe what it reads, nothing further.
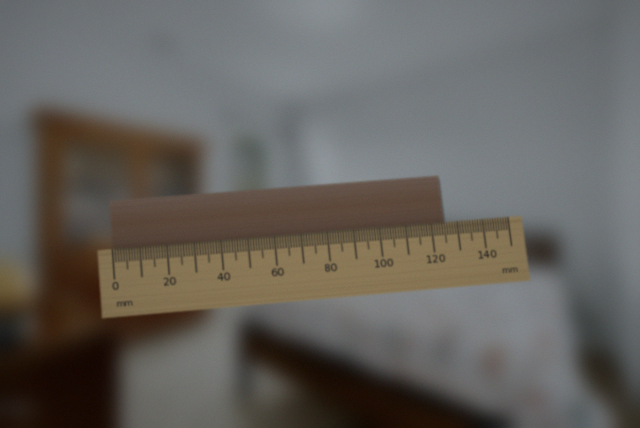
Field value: 125 mm
